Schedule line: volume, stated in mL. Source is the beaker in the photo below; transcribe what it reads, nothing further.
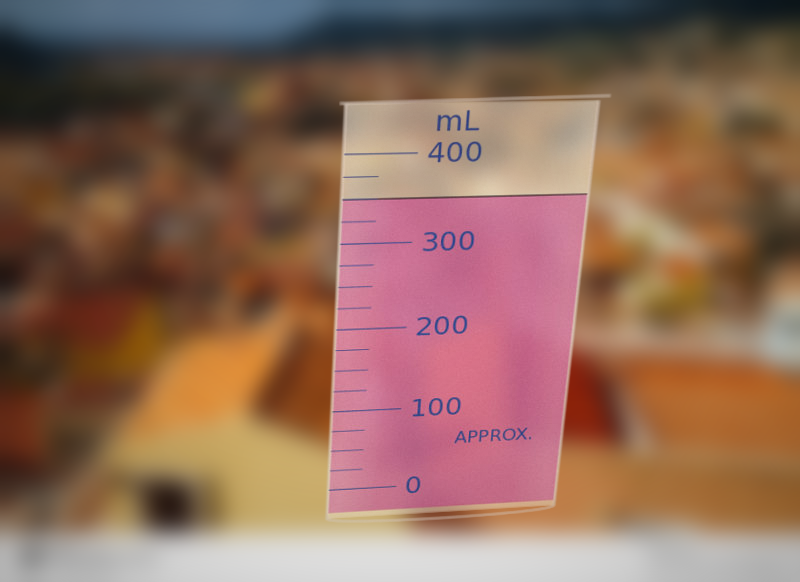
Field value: 350 mL
